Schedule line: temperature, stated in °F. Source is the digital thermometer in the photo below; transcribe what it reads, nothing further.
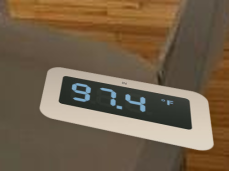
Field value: 97.4 °F
